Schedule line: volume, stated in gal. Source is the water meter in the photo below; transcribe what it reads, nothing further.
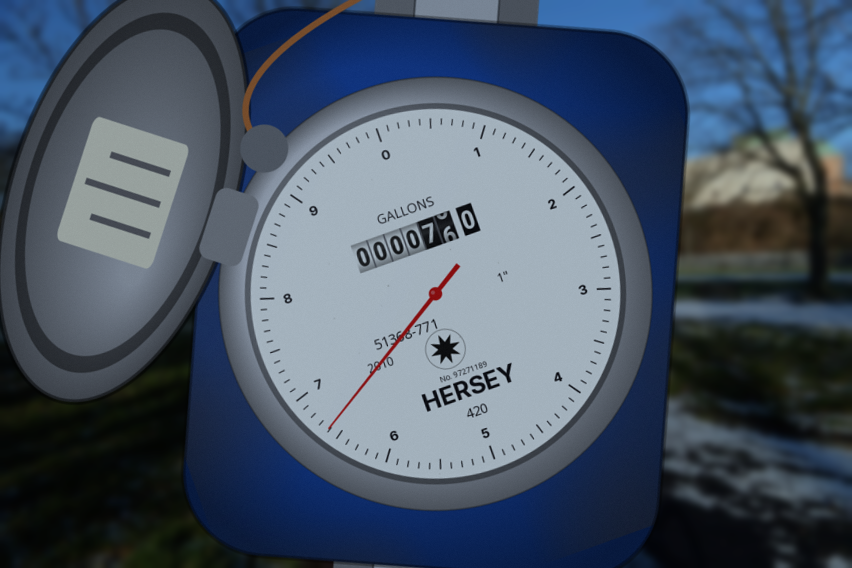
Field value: 756.6 gal
